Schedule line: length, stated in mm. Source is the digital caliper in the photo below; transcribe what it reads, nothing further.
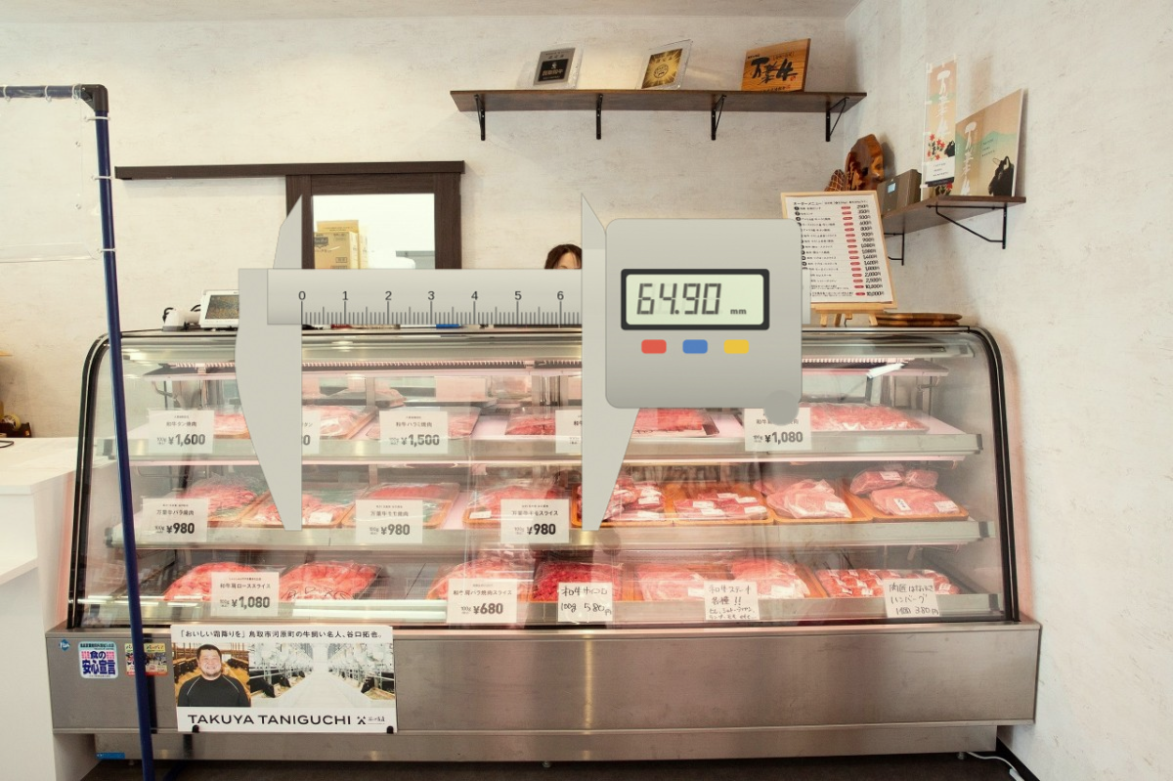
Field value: 64.90 mm
